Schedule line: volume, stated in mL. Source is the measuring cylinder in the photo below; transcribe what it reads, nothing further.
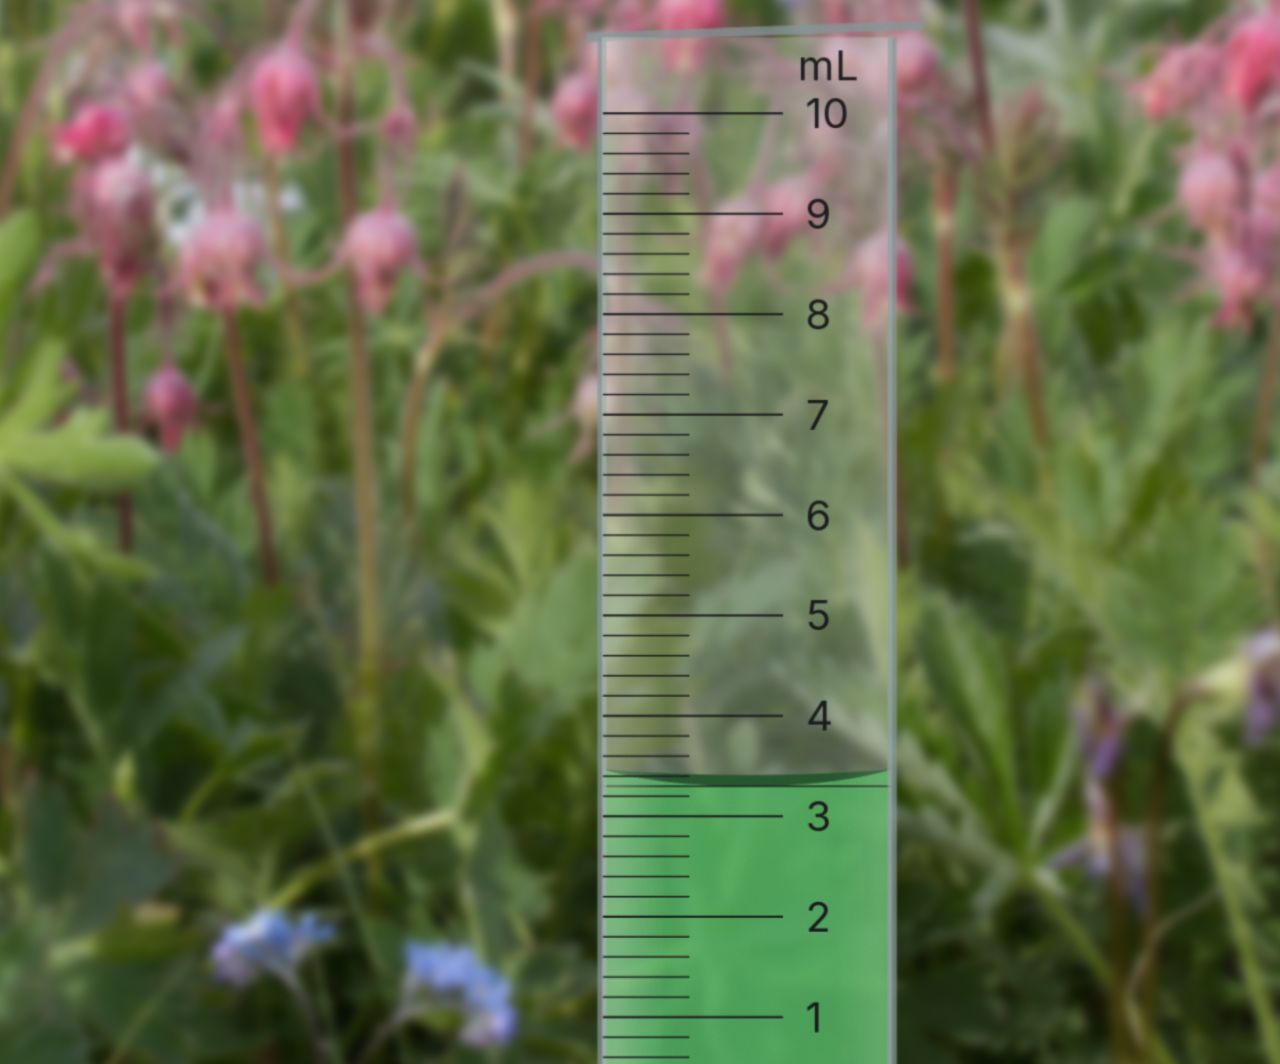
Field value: 3.3 mL
